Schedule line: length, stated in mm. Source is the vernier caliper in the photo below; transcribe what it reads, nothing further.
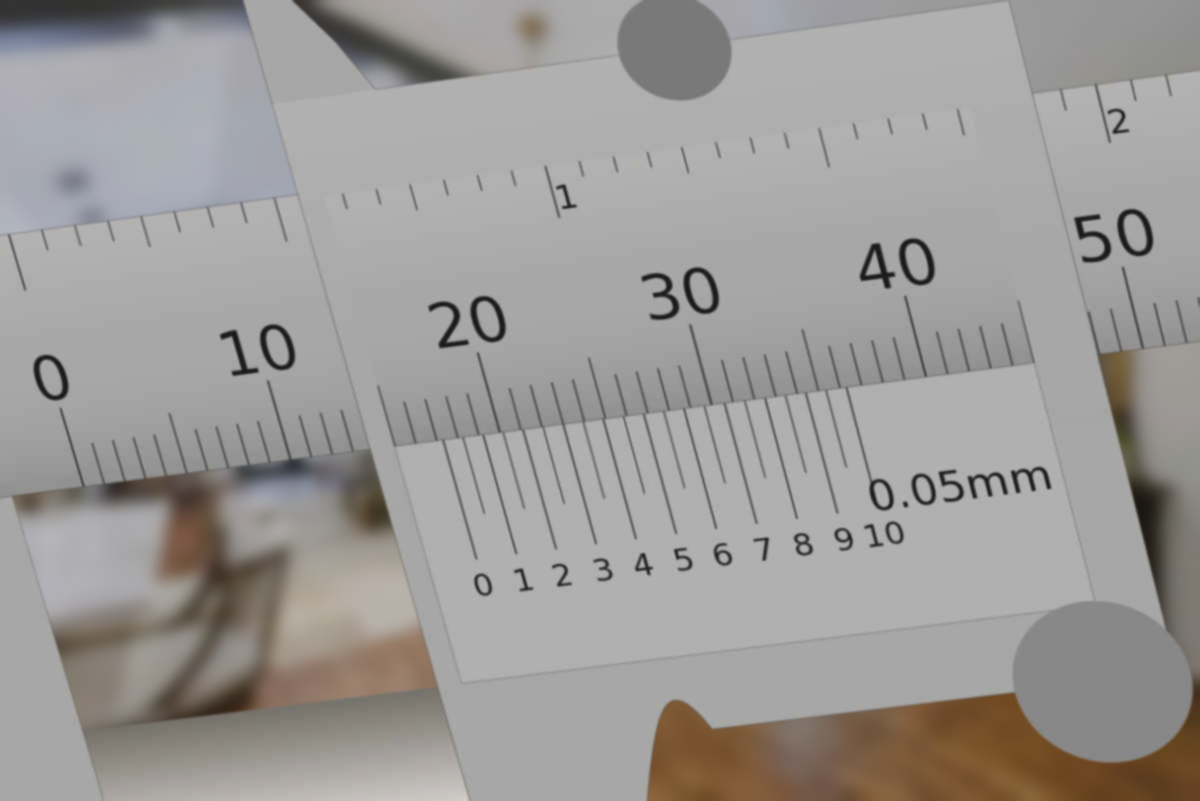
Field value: 17.3 mm
